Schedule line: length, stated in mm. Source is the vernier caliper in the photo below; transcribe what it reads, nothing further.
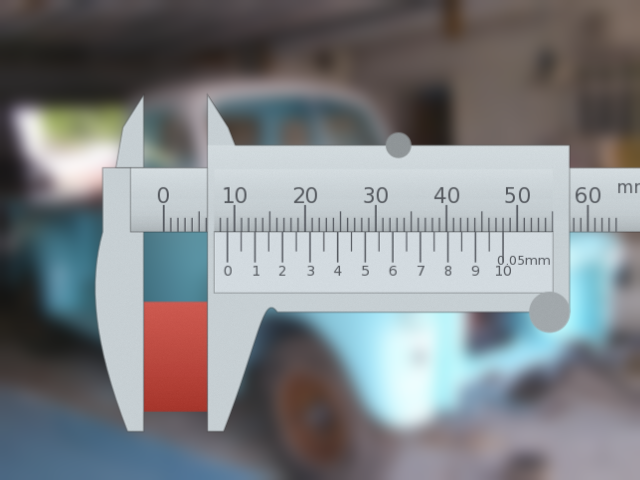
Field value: 9.0 mm
